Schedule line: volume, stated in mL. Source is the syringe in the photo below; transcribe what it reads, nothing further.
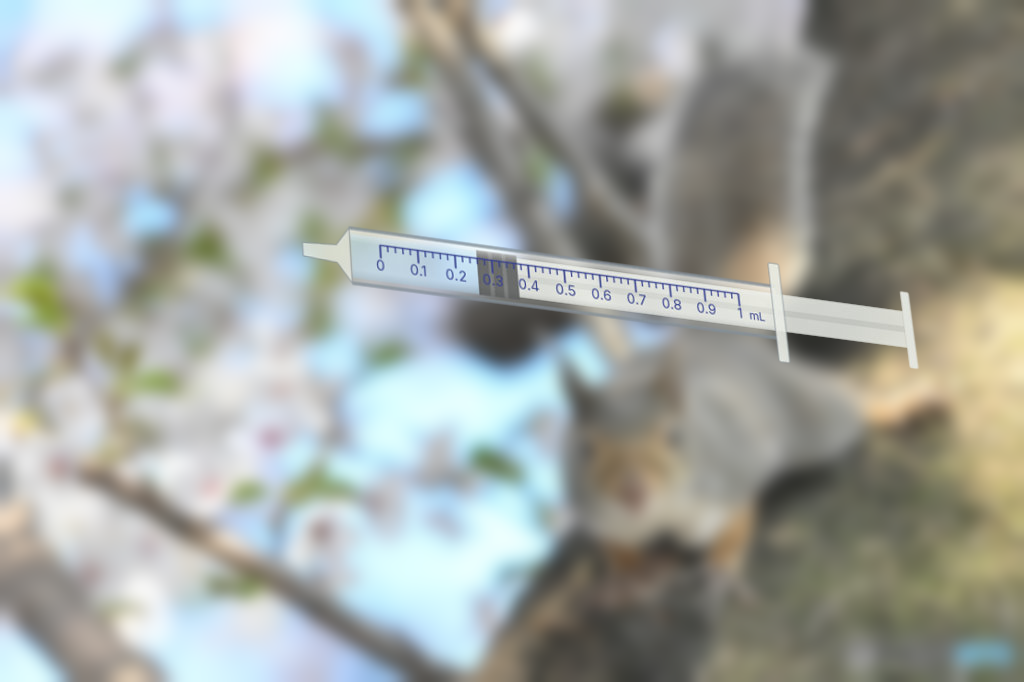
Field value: 0.26 mL
